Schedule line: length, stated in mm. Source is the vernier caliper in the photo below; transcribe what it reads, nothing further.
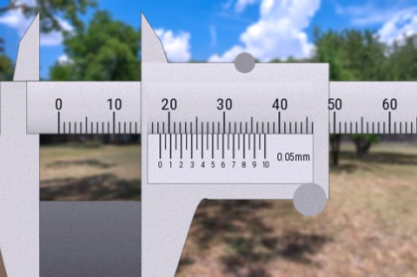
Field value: 18.4 mm
